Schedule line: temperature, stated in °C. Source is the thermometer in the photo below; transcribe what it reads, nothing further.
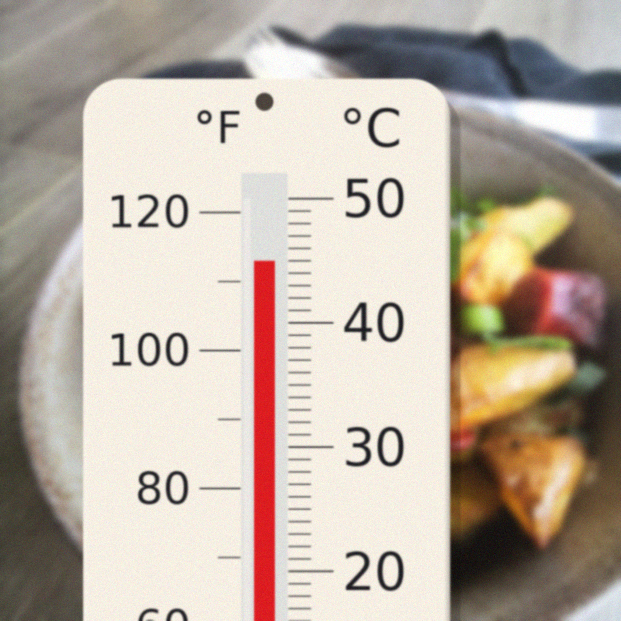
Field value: 45 °C
